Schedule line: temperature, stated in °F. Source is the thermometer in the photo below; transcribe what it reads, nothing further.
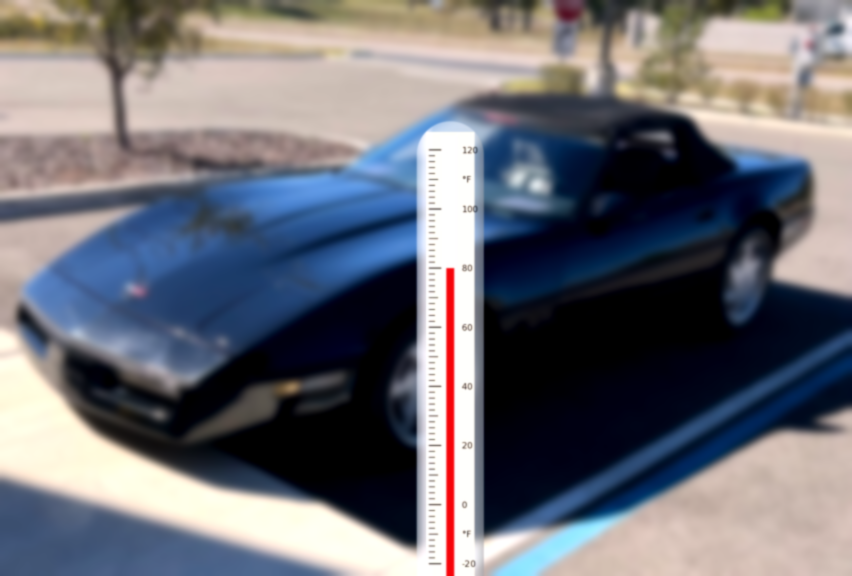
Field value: 80 °F
